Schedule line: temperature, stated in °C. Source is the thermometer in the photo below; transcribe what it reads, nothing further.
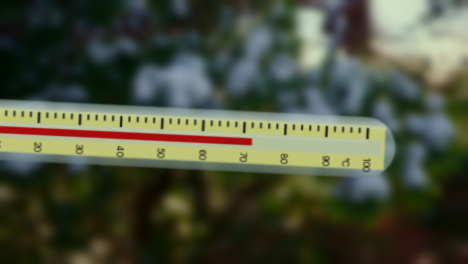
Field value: 72 °C
